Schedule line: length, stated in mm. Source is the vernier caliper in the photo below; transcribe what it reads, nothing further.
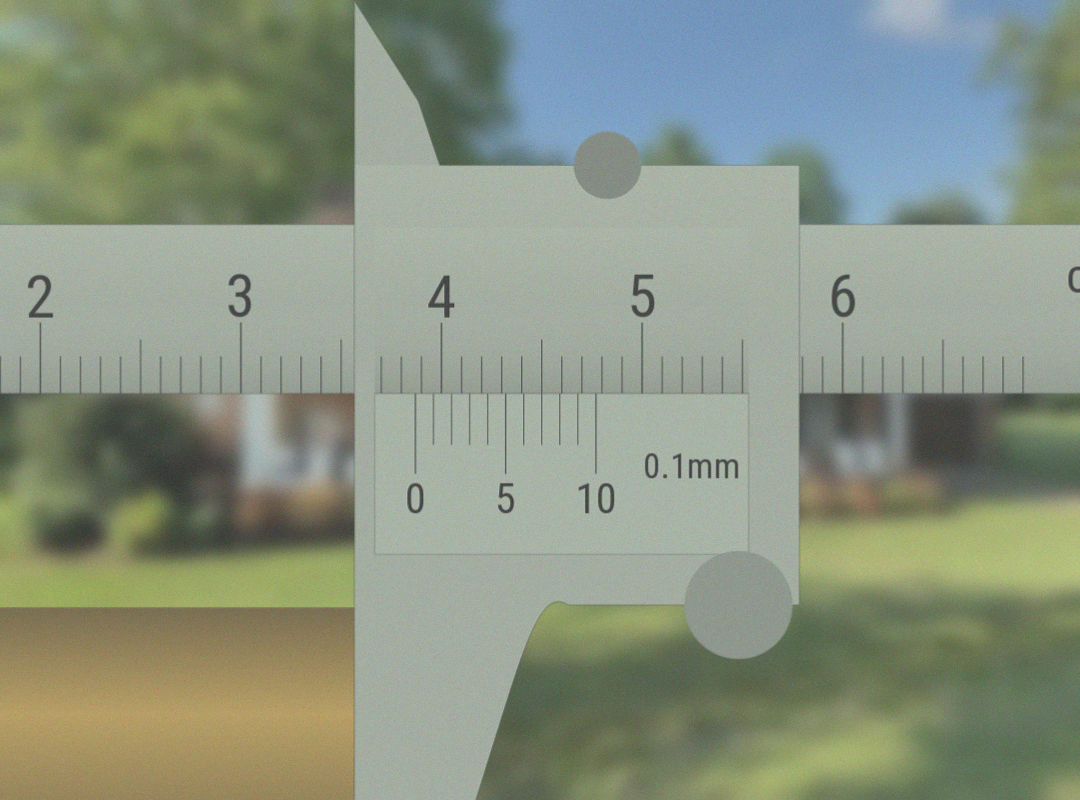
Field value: 38.7 mm
